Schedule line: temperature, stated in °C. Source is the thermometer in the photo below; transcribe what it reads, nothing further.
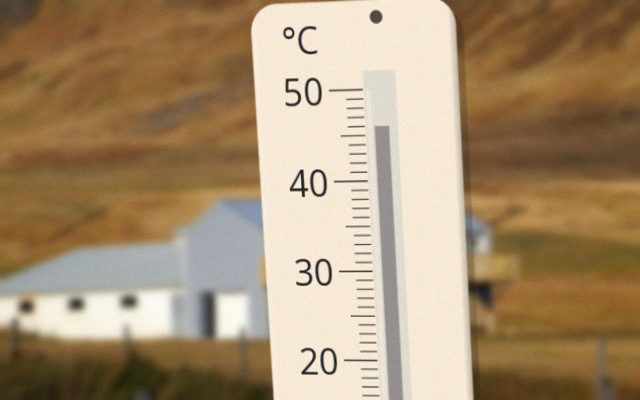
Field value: 46 °C
